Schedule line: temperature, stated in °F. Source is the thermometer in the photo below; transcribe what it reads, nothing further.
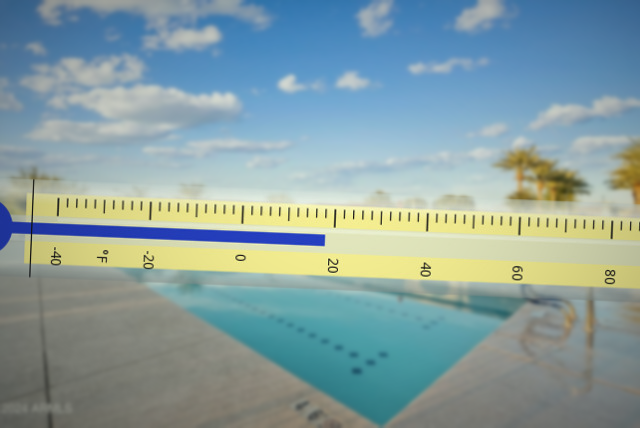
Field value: 18 °F
